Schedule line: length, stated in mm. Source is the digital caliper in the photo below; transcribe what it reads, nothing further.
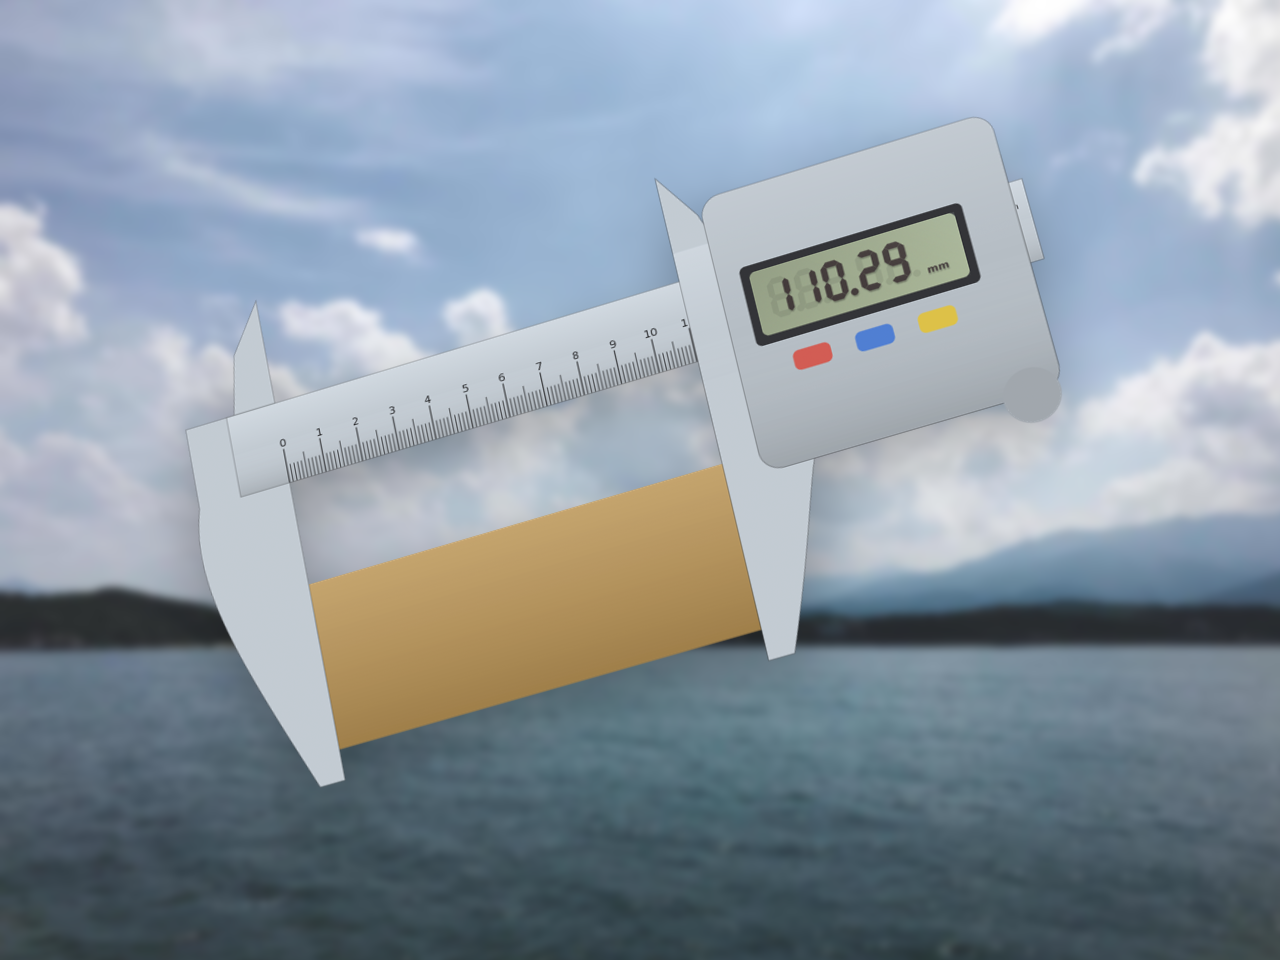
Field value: 110.29 mm
